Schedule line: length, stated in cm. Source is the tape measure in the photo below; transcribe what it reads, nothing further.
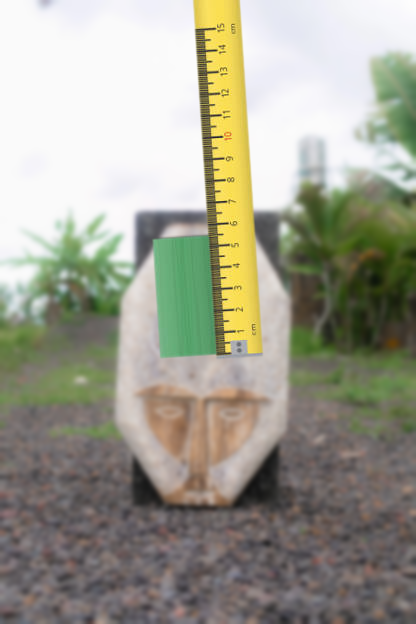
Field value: 5.5 cm
